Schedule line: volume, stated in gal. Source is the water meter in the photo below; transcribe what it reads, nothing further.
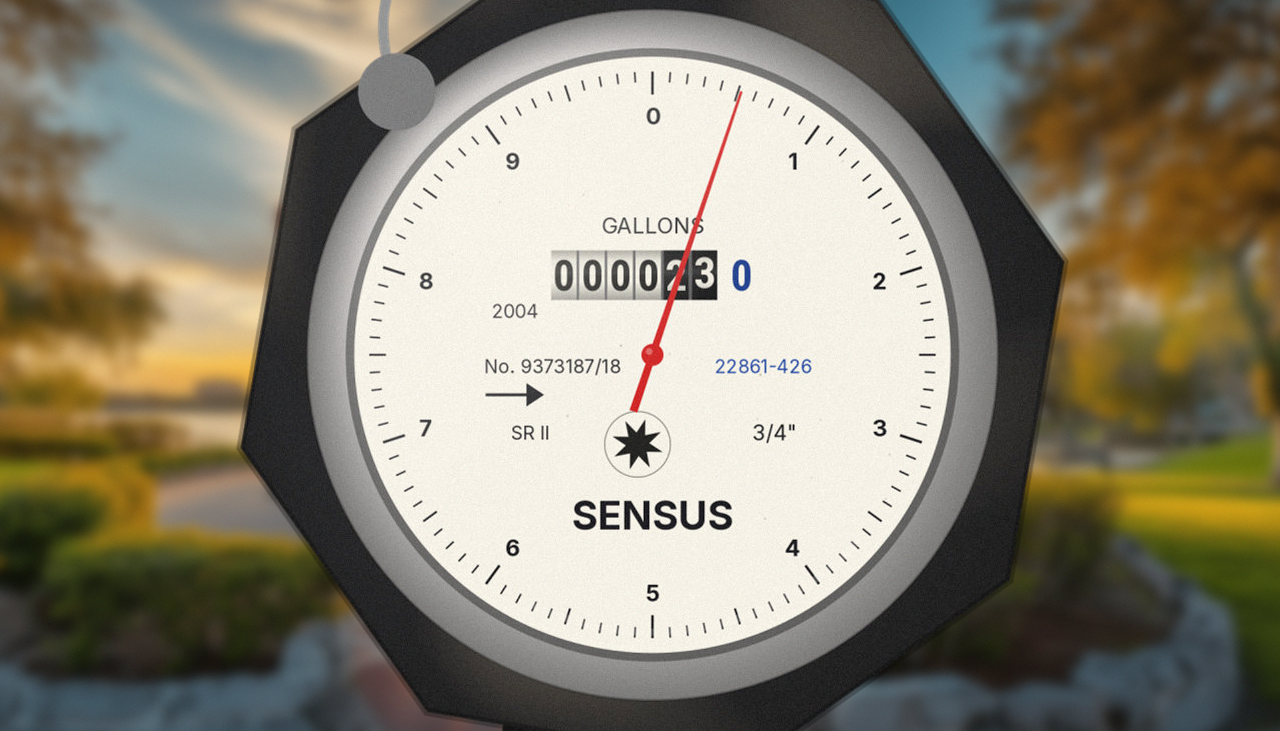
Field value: 230.5 gal
